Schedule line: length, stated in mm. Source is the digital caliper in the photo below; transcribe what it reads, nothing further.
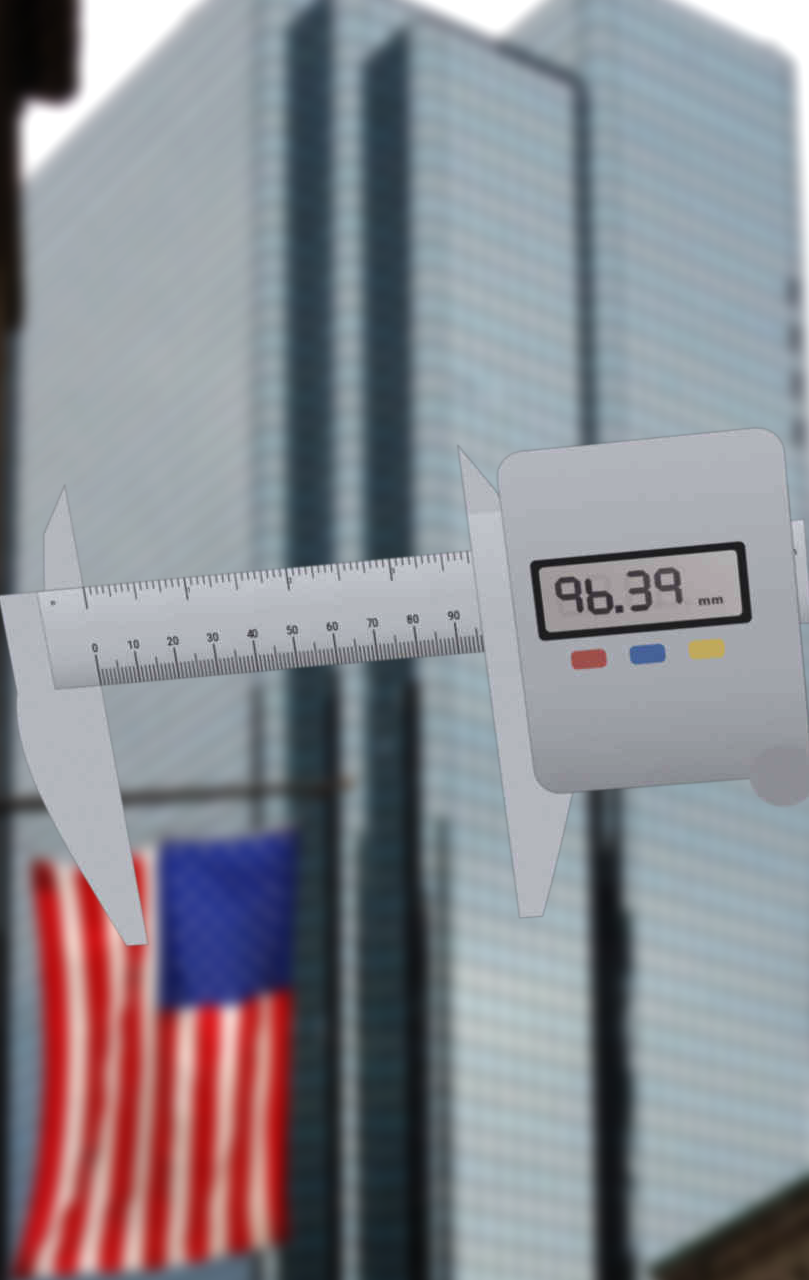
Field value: 96.39 mm
